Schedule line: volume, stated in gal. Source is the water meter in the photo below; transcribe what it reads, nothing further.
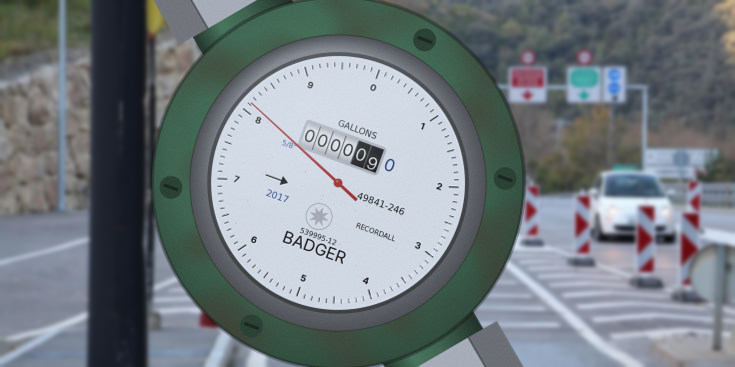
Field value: 88.1 gal
